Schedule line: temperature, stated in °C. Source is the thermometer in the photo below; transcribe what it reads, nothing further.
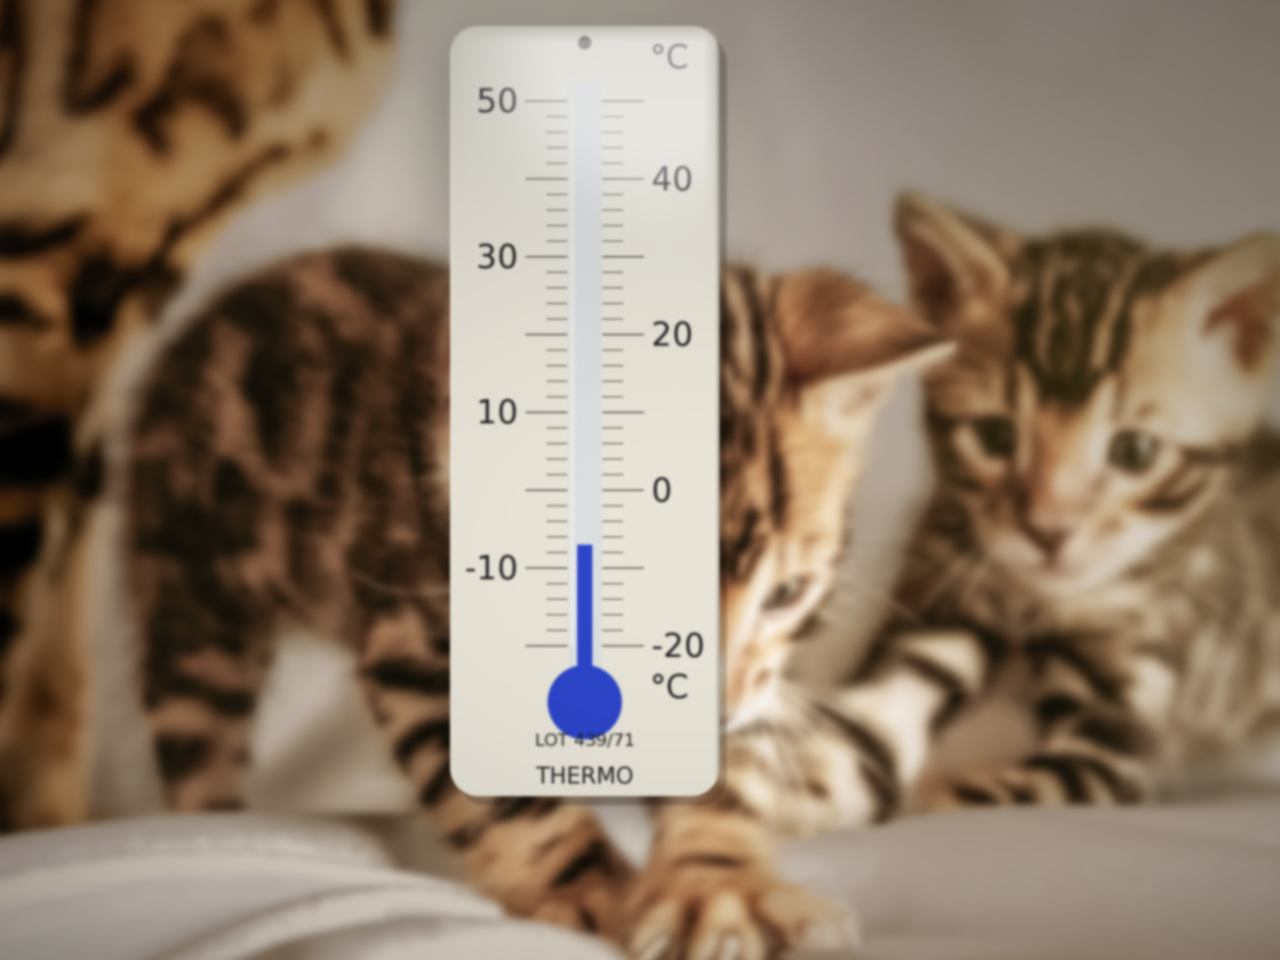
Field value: -7 °C
